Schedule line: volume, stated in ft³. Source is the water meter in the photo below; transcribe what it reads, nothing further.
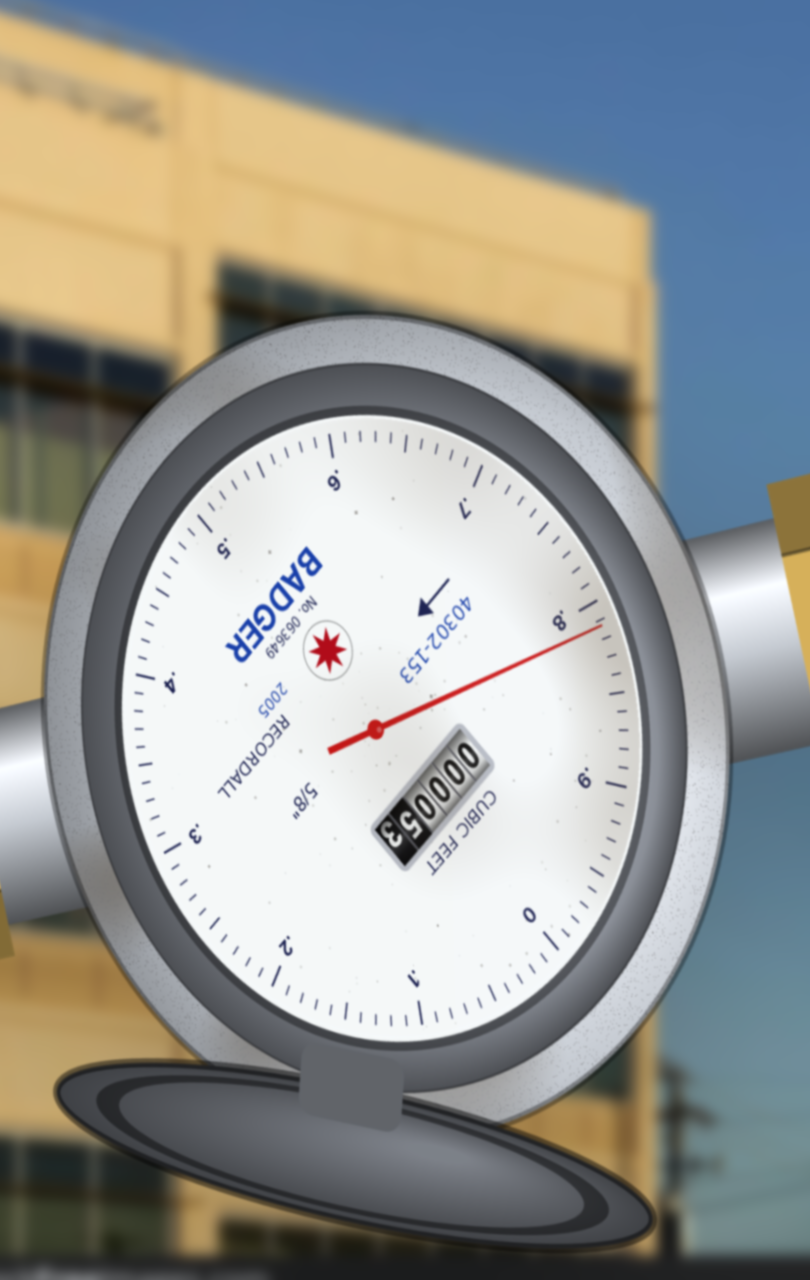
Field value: 52.81 ft³
